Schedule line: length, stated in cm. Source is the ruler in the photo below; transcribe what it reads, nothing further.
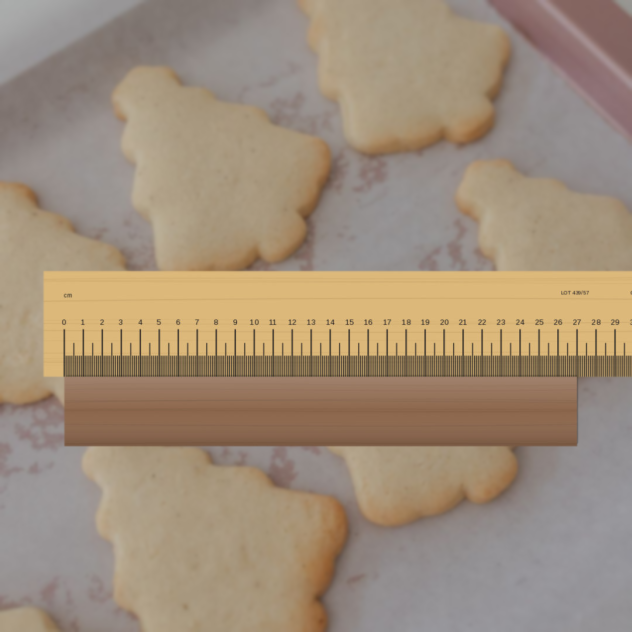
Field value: 27 cm
